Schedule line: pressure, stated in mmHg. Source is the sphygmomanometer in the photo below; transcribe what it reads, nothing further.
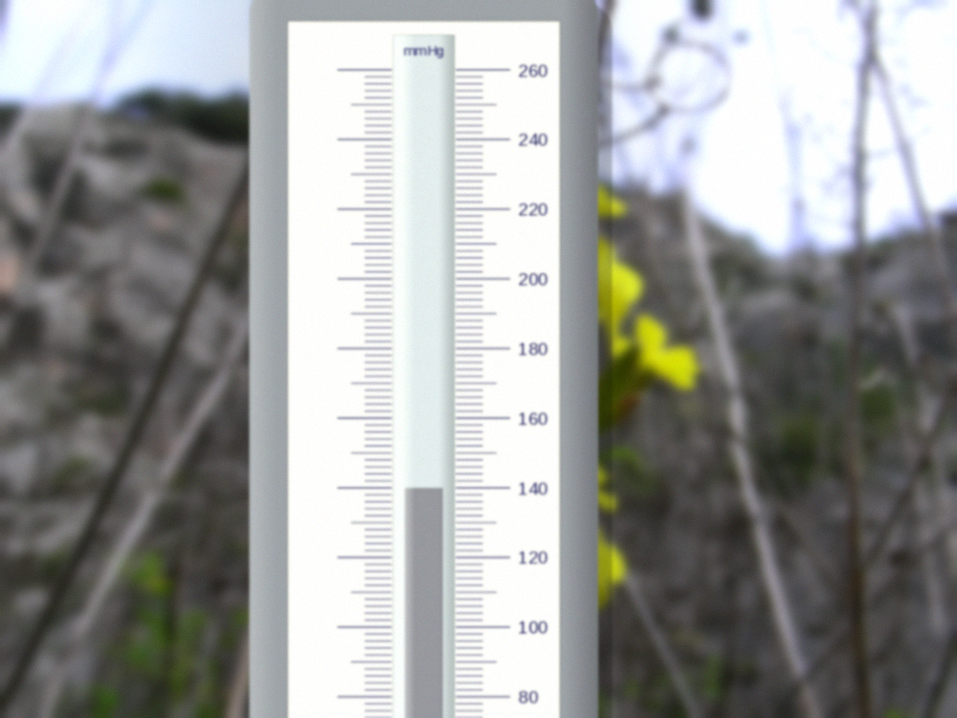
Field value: 140 mmHg
